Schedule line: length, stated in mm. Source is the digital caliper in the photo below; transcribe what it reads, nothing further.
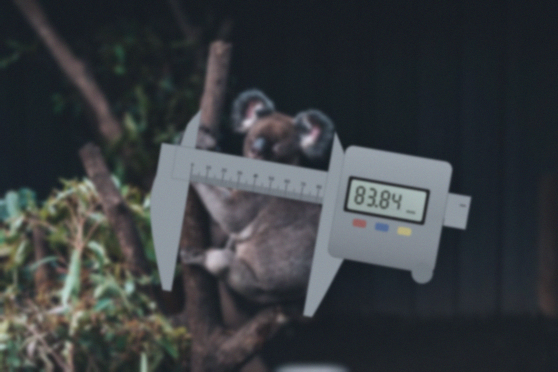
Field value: 83.84 mm
